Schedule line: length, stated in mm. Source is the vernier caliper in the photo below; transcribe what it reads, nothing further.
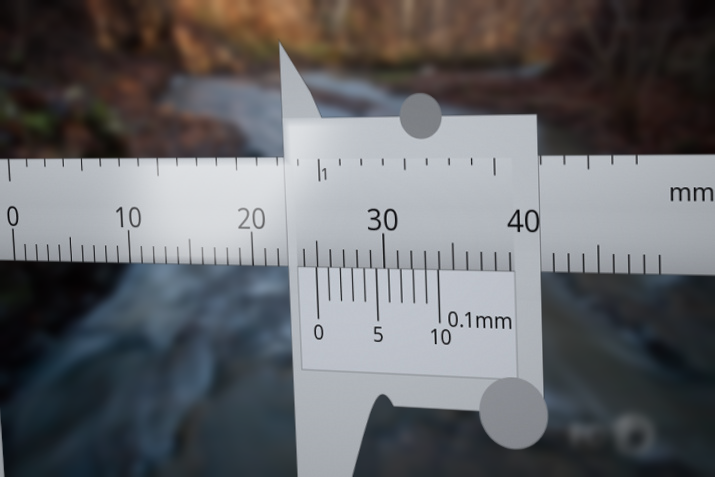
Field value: 24.9 mm
